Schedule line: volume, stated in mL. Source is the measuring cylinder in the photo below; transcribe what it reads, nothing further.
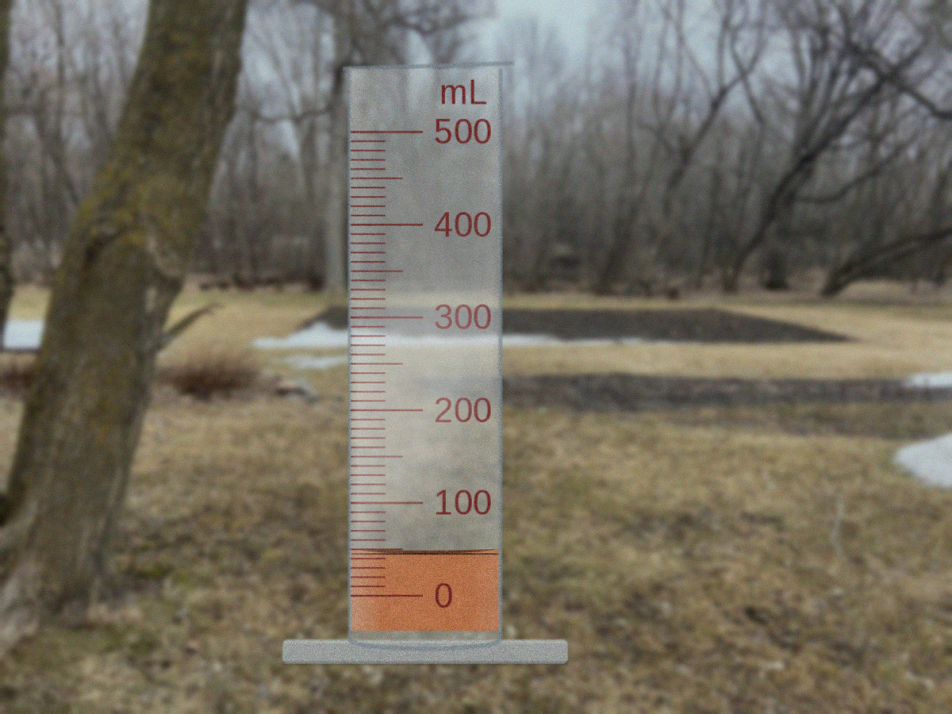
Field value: 45 mL
